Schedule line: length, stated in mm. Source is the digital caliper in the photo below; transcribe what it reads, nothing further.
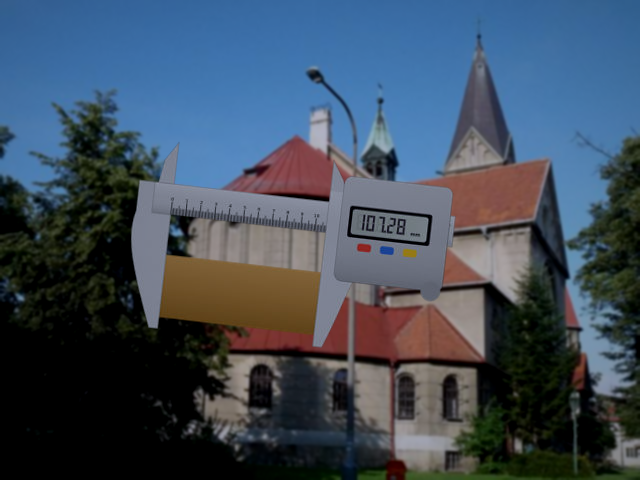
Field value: 107.28 mm
